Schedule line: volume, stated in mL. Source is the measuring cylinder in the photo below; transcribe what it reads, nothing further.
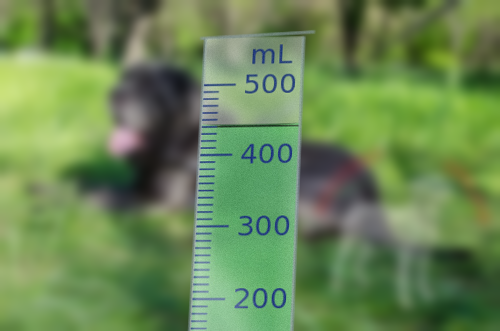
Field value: 440 mL
